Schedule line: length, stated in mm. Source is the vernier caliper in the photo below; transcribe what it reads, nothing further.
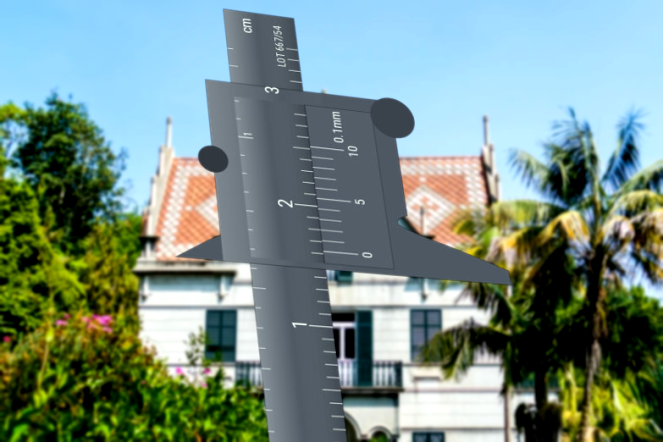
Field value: 16.2 mm
